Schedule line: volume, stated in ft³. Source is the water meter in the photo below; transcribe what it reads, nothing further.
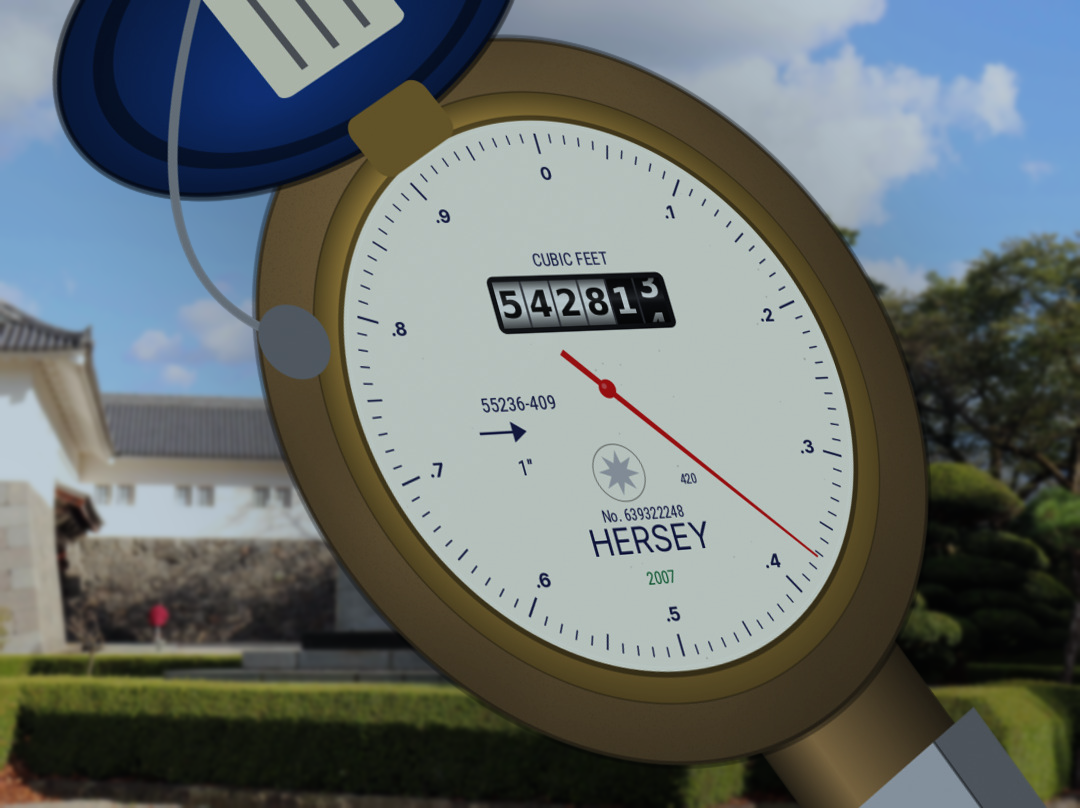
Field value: 542813.37 ft³
